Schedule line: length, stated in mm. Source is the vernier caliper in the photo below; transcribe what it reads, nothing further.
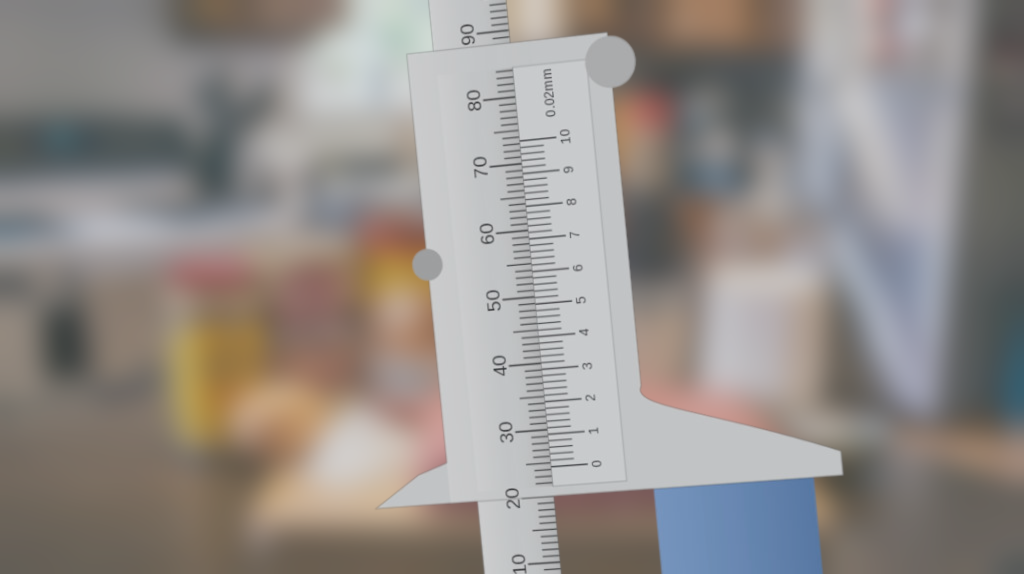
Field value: 24.4 mm
